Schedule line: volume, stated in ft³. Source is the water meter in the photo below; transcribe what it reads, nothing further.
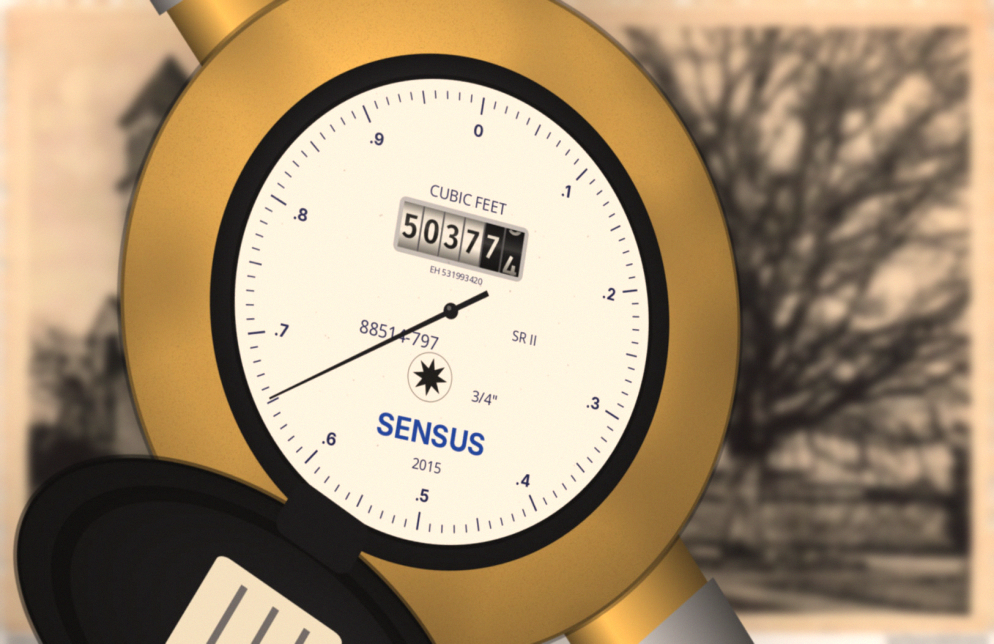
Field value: 503773.65 ft³
